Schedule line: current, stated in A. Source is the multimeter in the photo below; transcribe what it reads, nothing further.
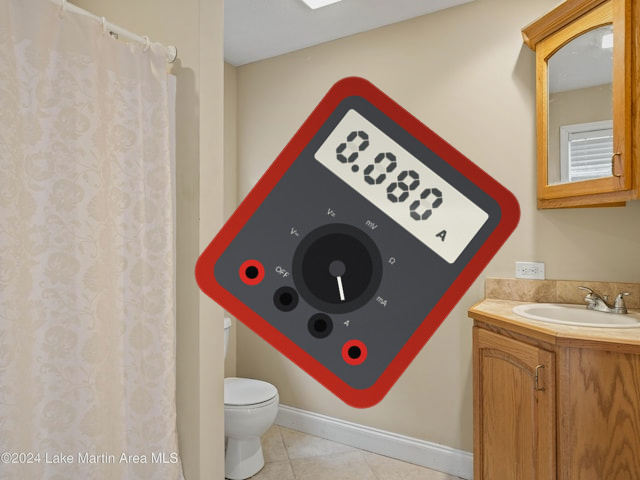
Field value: 0.080 A
